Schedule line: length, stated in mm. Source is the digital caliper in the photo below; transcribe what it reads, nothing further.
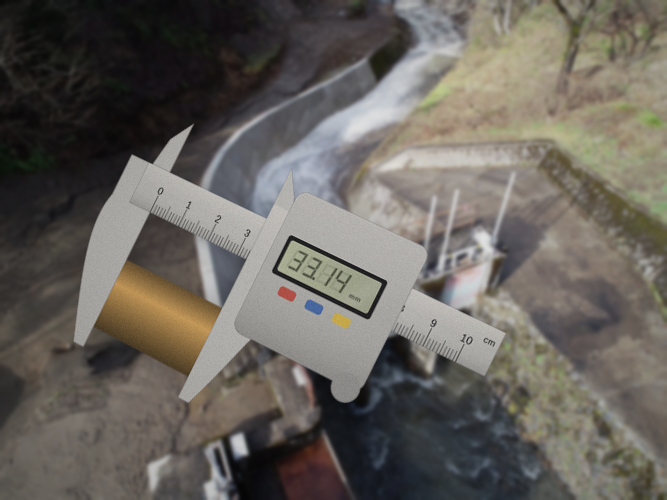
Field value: 33.14 mm
